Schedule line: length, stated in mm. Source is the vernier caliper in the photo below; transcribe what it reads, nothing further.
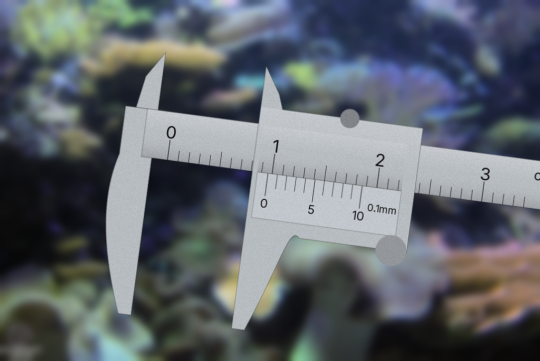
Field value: 9.6 mm
